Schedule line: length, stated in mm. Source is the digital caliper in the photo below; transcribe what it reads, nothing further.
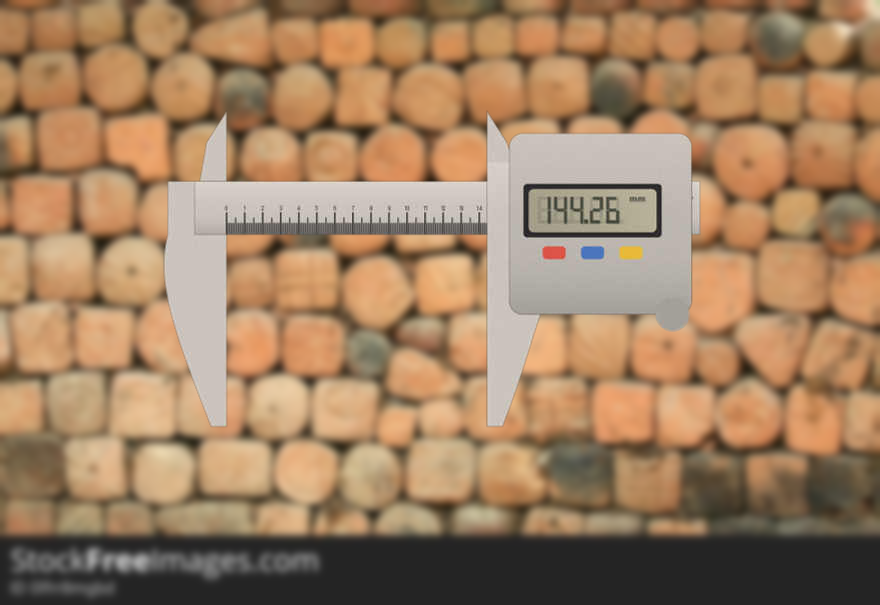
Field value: 144.26 mm
